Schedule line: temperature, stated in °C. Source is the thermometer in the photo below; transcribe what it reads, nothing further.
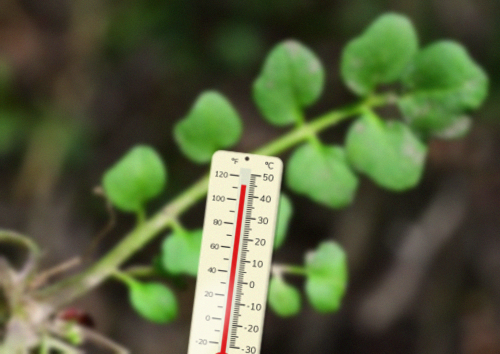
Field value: 45 °C
